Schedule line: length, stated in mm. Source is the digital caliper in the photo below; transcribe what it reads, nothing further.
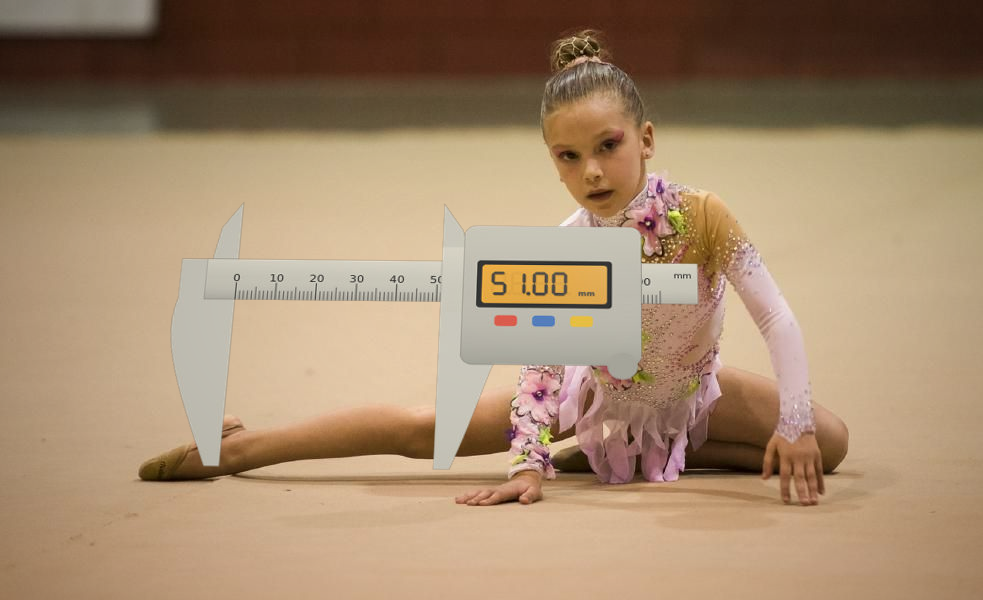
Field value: 51.00 mm
